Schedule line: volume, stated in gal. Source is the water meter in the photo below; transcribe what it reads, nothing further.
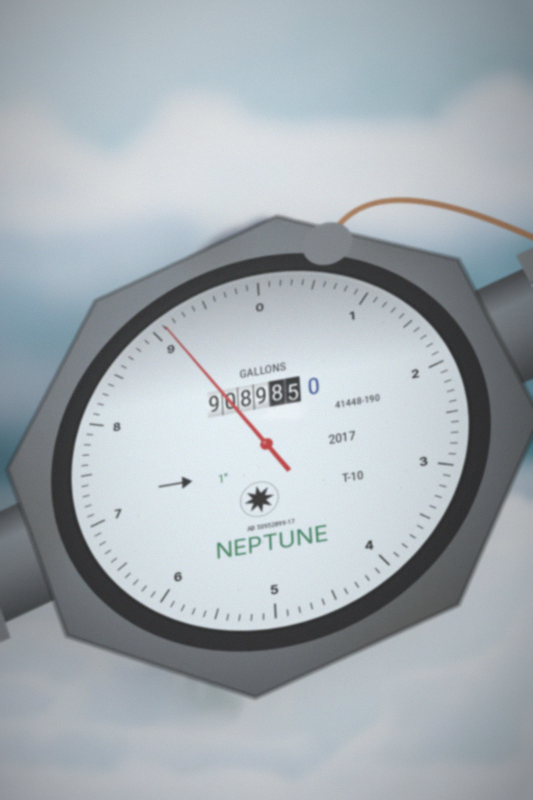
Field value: 9089849.1 gal
